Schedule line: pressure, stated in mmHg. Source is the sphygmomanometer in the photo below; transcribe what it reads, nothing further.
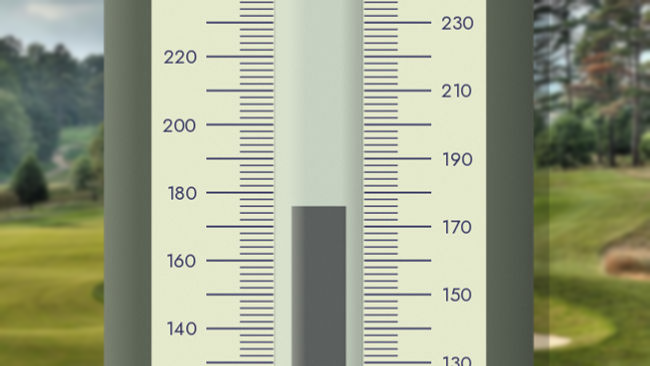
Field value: 176 mmHg
